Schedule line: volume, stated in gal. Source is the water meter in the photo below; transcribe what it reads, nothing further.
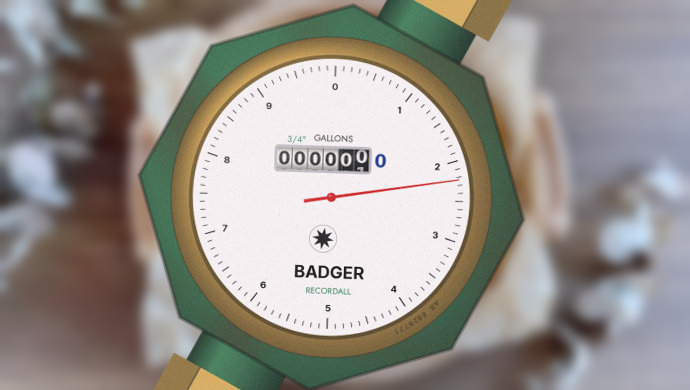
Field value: 2.2 gal
